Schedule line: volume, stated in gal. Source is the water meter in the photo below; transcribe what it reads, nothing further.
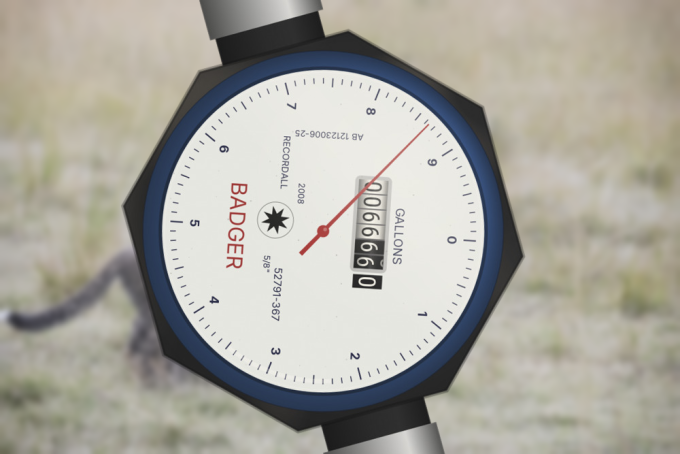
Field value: 66658.6 gal
